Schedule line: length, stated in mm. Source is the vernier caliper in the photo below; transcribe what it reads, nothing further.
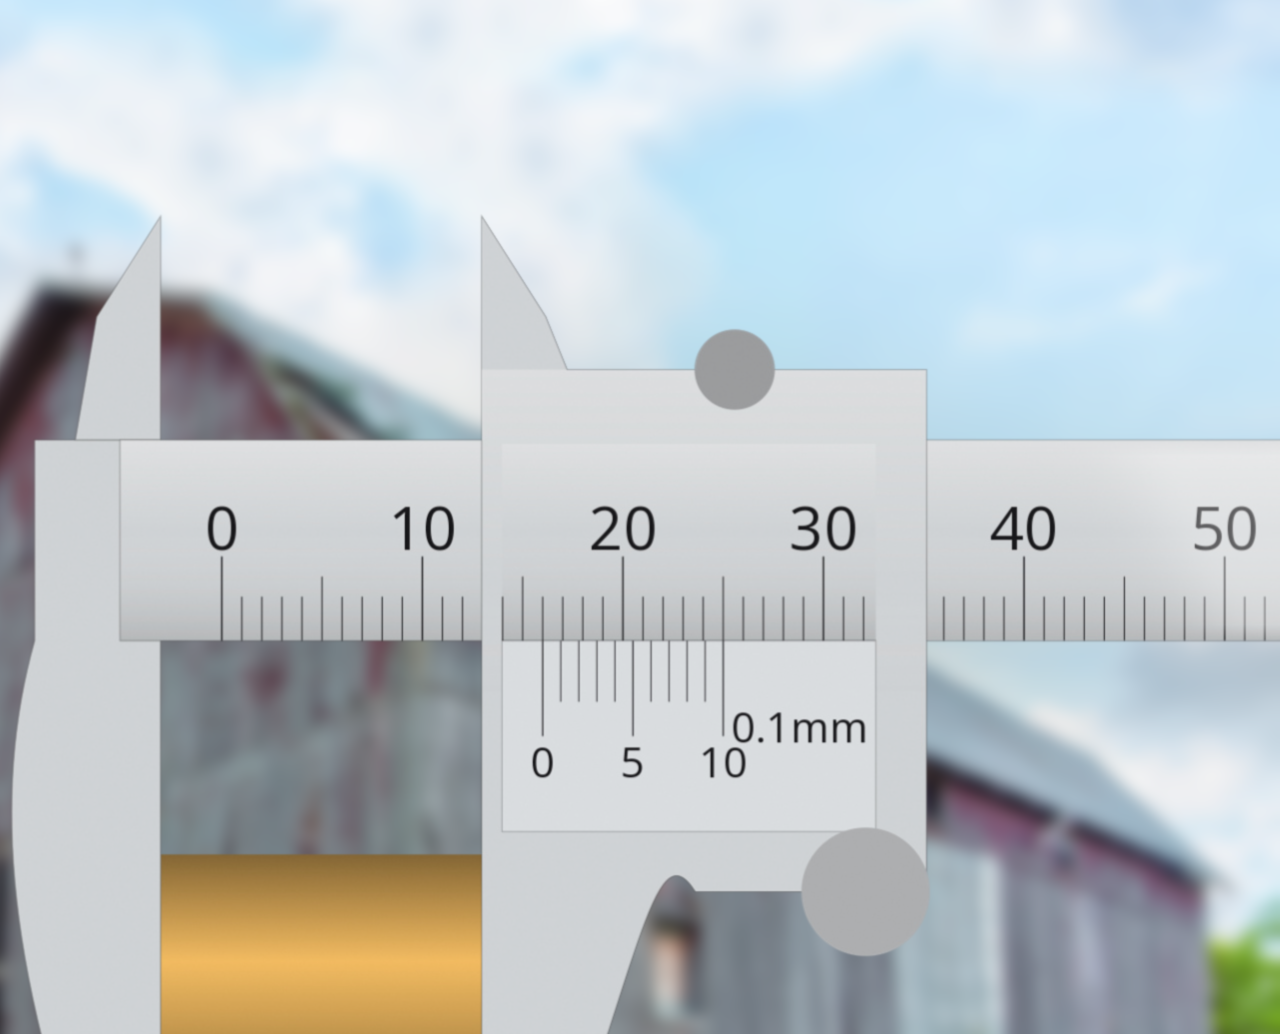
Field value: 16.0 mm
